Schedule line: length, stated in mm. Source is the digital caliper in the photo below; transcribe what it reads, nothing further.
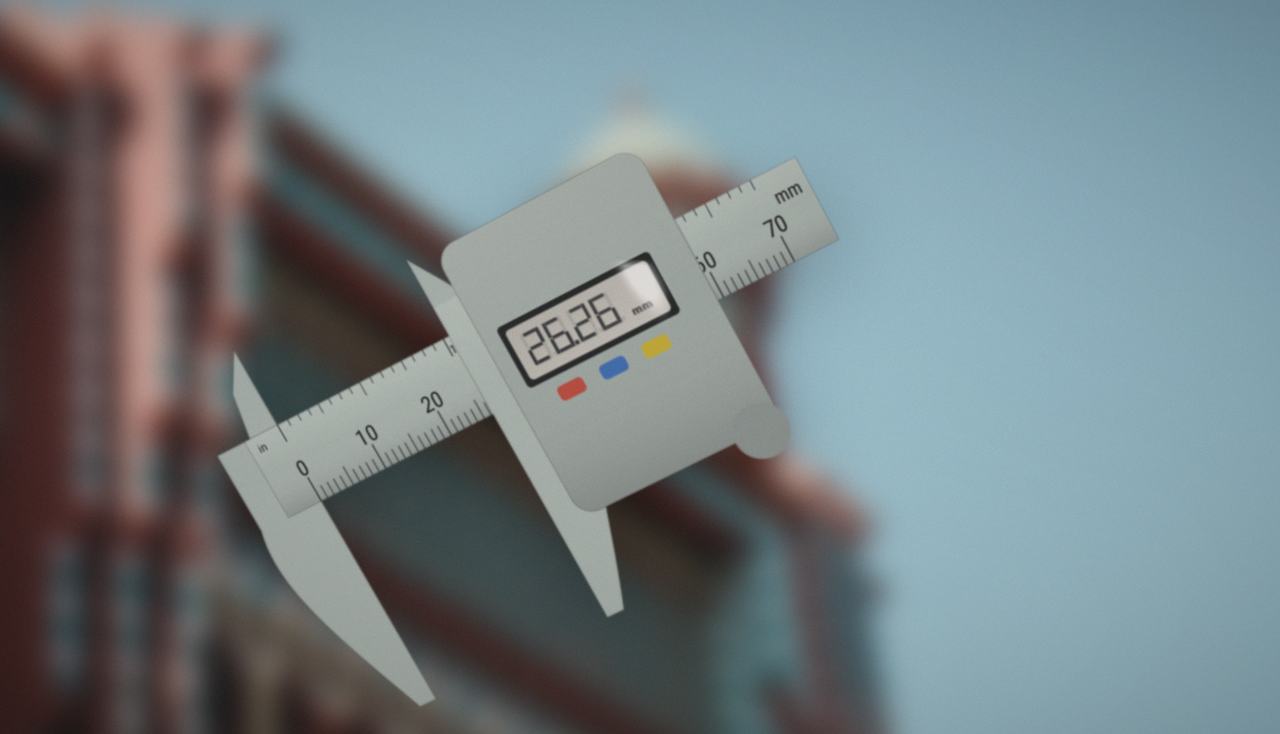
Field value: 26.26 mm
